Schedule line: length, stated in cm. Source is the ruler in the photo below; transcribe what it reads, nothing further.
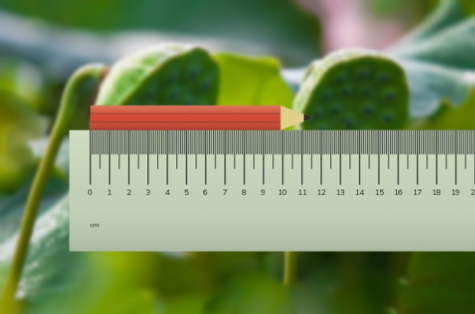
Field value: 11.5 cm
